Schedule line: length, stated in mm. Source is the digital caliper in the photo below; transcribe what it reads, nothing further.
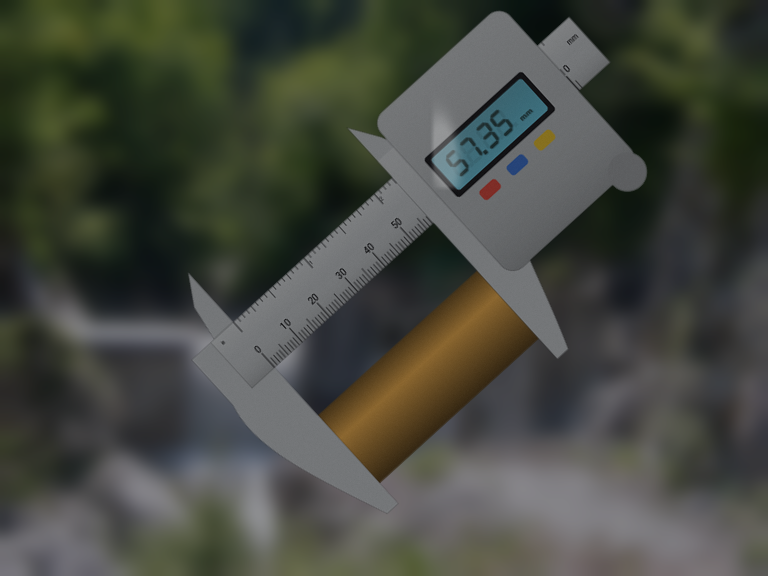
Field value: 57.35 mm
